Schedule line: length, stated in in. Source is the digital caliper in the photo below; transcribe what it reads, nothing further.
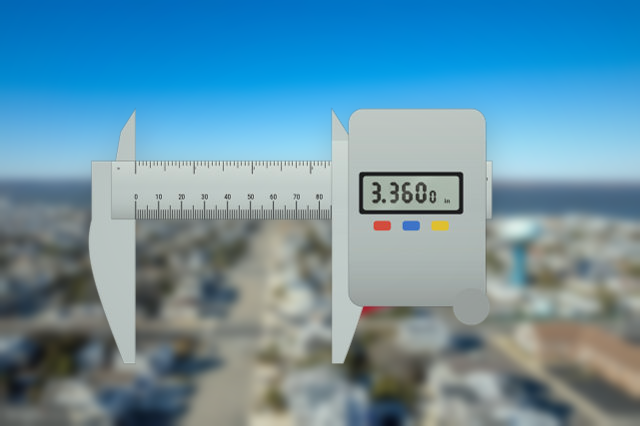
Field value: 3.3600 in
